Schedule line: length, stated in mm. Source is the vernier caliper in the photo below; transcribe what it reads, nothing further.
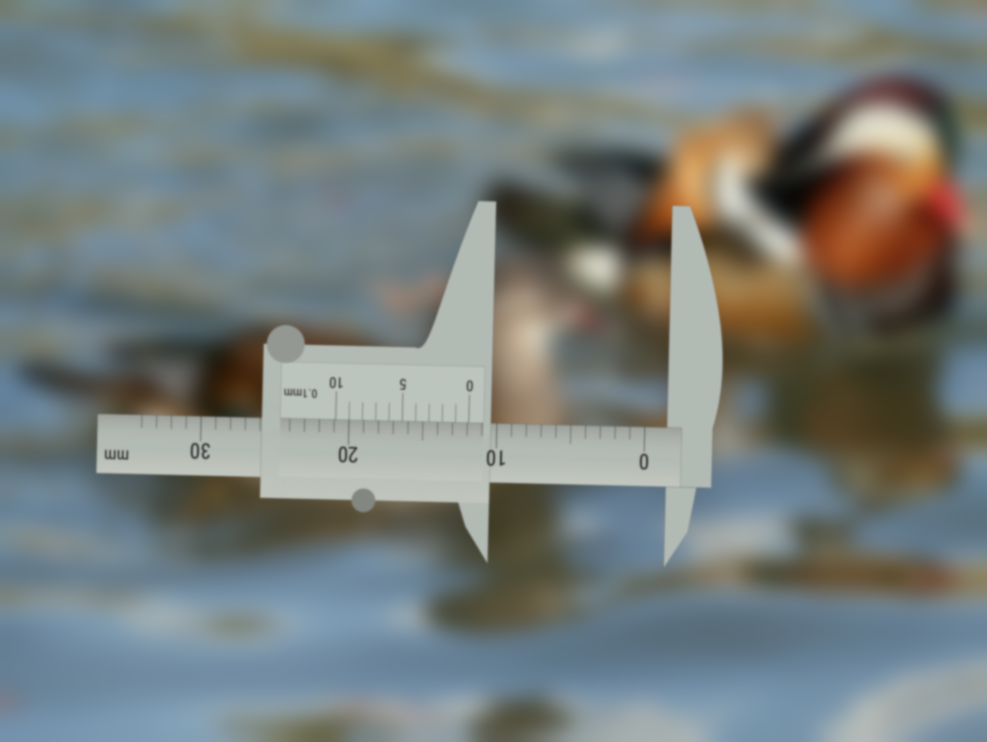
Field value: 11.9 mm
